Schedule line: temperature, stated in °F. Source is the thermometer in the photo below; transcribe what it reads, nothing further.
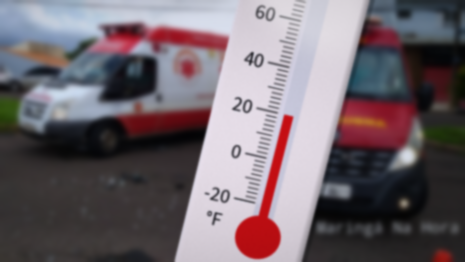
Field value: 20 °F
